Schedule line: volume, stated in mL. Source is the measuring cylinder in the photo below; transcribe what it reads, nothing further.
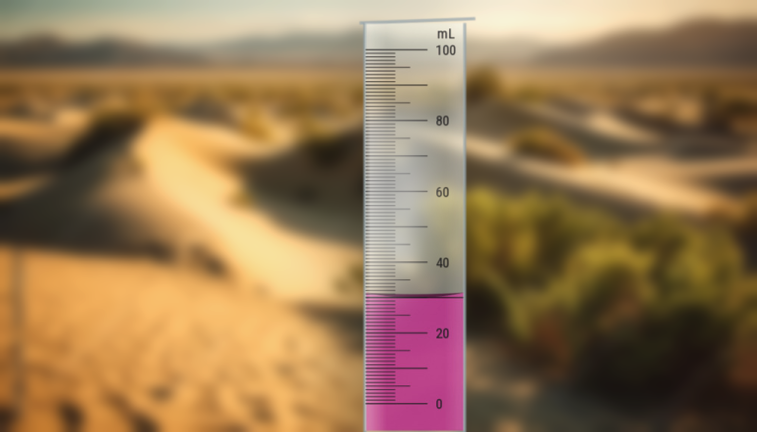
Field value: 30 mL
